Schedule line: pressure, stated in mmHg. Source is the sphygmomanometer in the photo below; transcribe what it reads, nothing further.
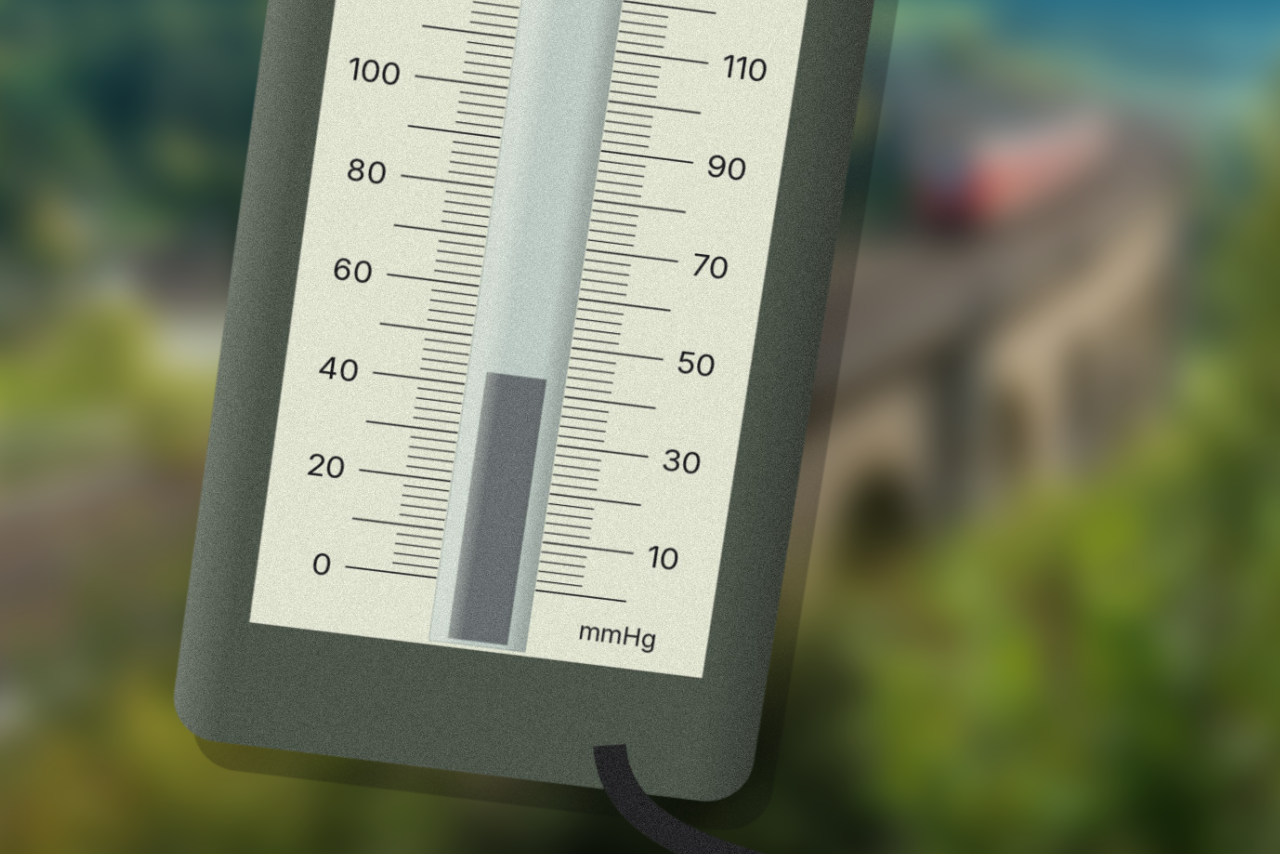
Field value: 43 mmHg
